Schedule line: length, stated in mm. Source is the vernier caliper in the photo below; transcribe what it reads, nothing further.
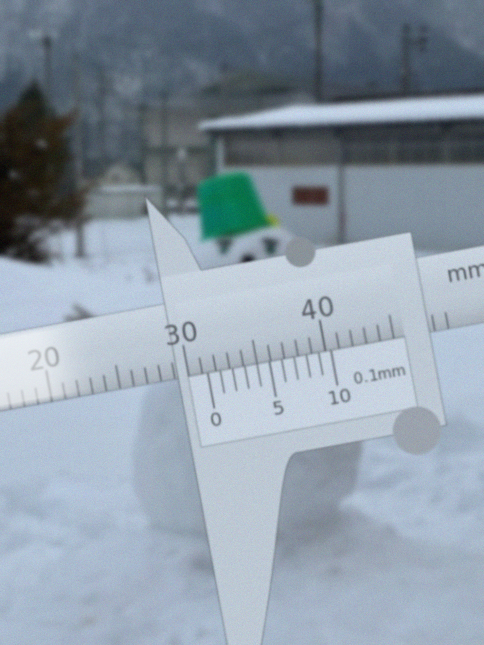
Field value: 31.4 mm
